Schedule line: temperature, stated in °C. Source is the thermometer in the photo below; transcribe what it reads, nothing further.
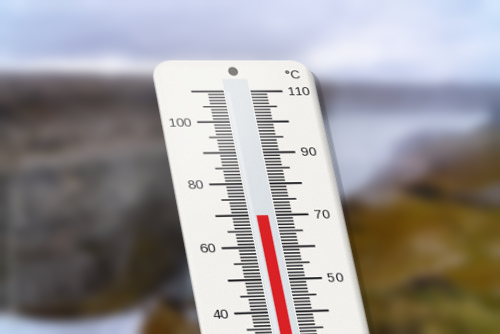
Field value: 70 °C
